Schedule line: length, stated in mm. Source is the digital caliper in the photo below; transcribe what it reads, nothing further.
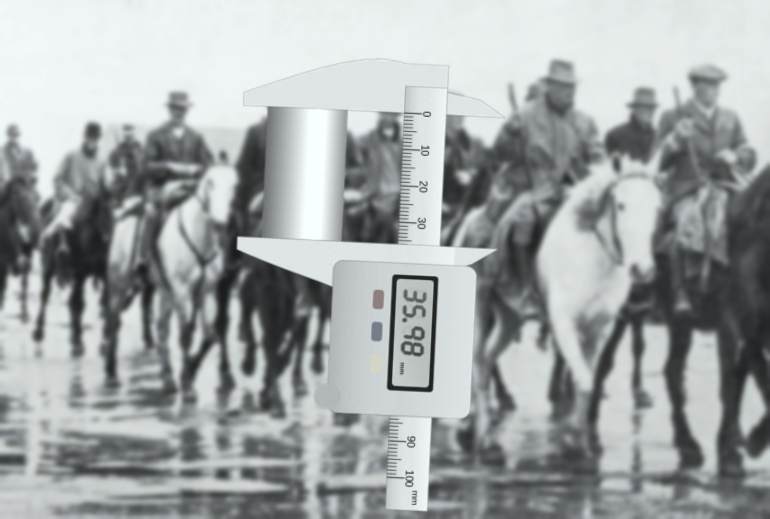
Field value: 35.98 mm
